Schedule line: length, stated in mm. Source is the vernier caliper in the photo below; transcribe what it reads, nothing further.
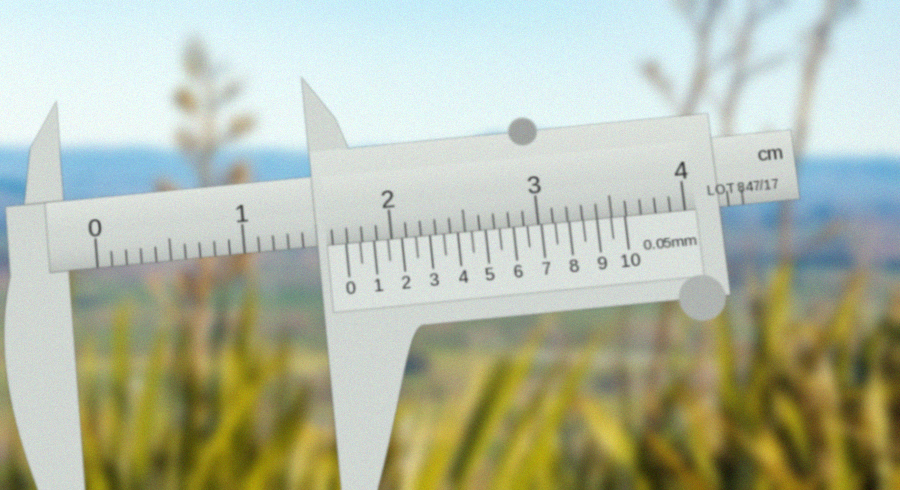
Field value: 16.9 mm
